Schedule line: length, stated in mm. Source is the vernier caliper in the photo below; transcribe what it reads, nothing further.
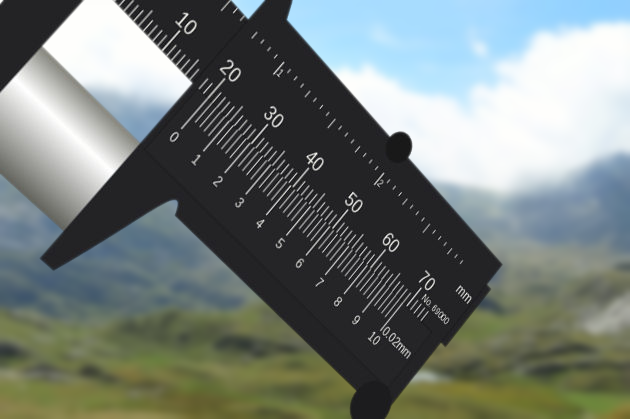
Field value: 20.0 mm
